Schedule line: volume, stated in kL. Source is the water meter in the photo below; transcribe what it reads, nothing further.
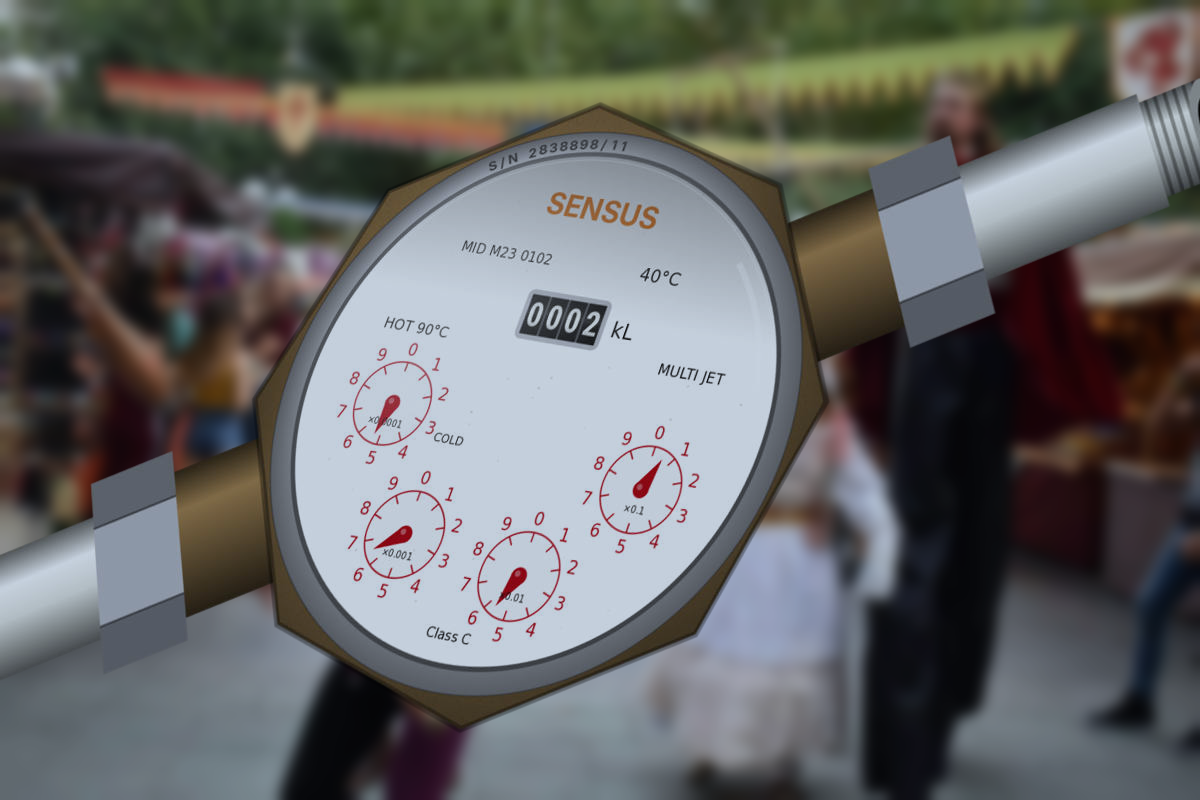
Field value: 2.0565 kL
